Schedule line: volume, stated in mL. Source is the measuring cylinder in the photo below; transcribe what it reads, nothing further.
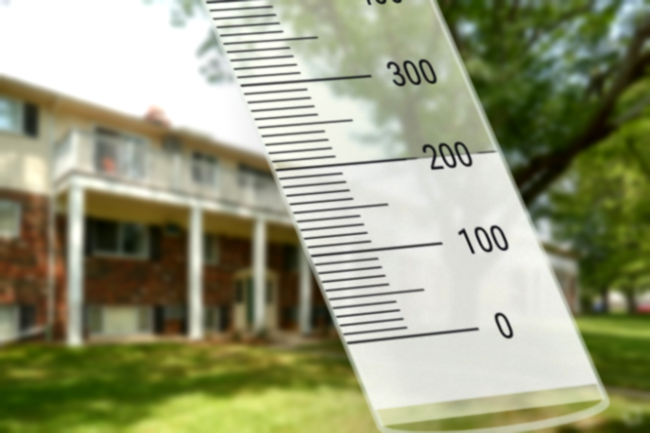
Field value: 200 mL
